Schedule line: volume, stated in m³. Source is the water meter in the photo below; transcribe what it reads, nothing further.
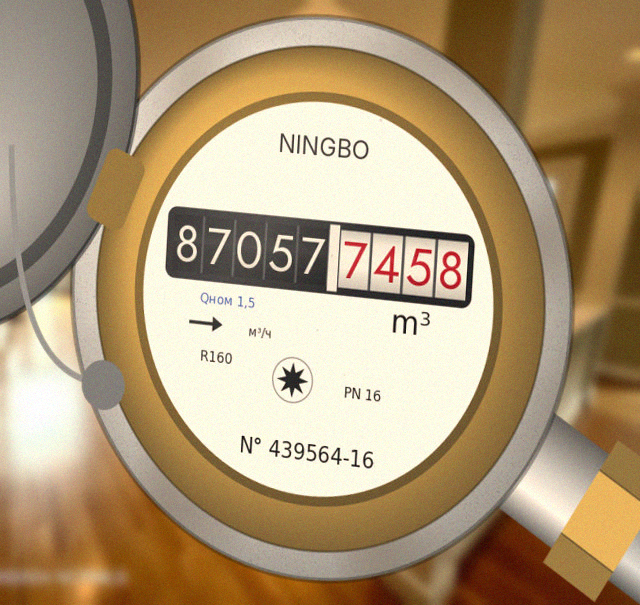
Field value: 87057.7458 m³
